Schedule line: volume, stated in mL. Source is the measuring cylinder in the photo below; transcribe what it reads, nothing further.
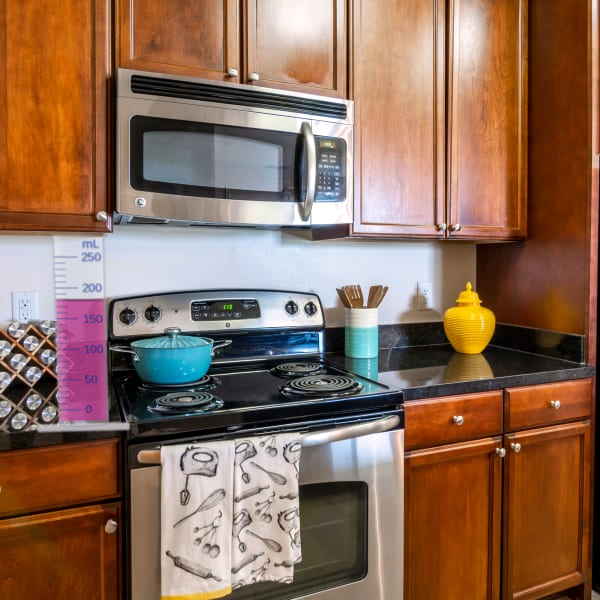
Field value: 180 mL
